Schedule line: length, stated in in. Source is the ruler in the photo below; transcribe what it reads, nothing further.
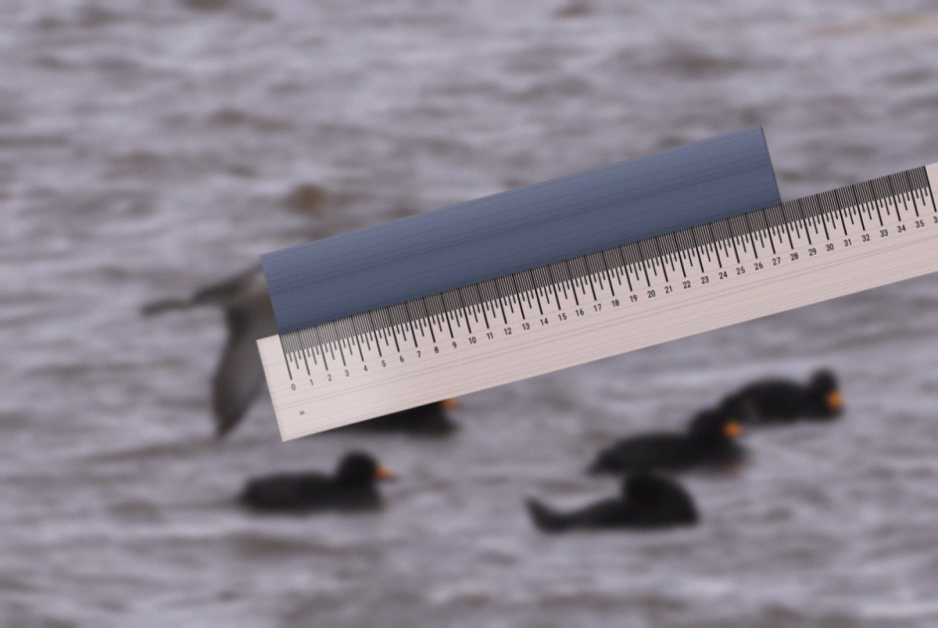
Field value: 28 in
